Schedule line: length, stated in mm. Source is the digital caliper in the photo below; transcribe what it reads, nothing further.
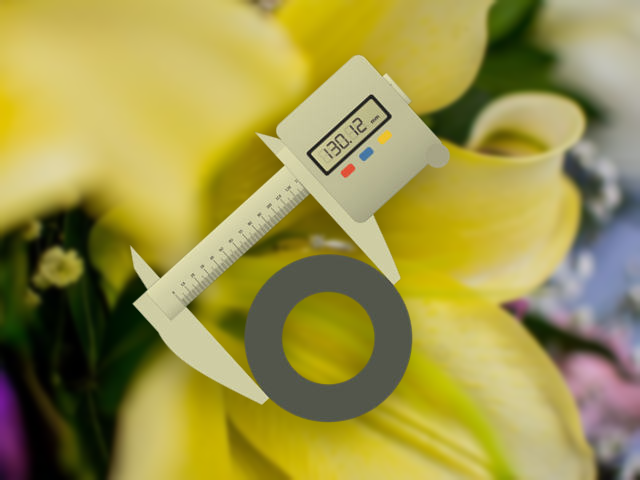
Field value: 130.12 mm
